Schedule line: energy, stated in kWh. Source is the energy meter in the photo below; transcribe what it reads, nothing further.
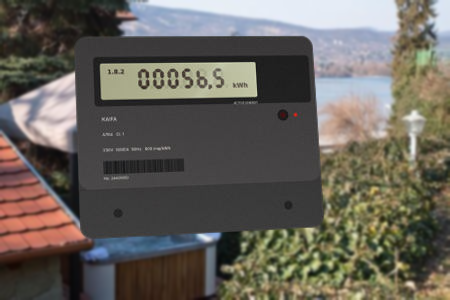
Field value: 56.5 kWh
